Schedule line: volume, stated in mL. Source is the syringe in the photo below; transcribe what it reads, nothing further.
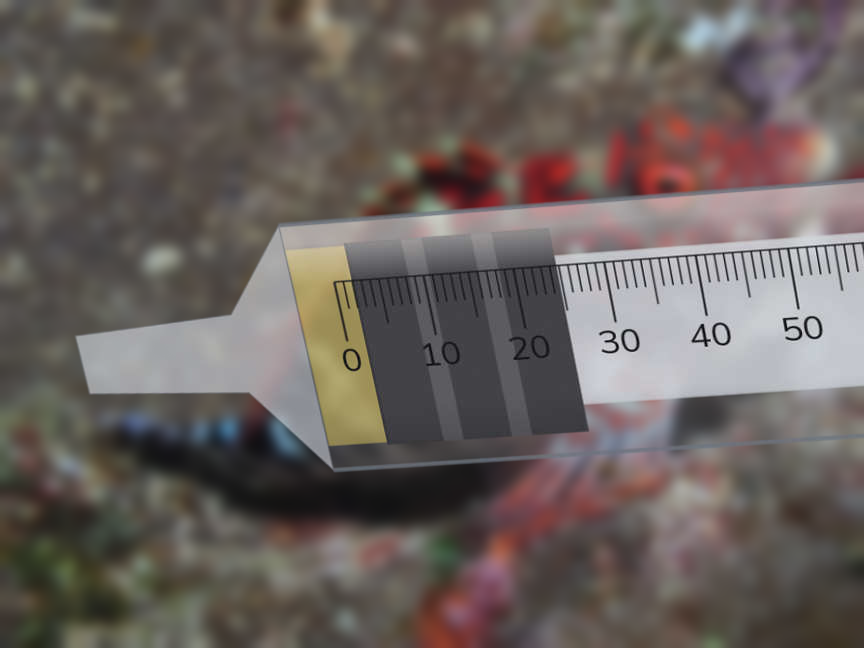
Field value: 2 mL
